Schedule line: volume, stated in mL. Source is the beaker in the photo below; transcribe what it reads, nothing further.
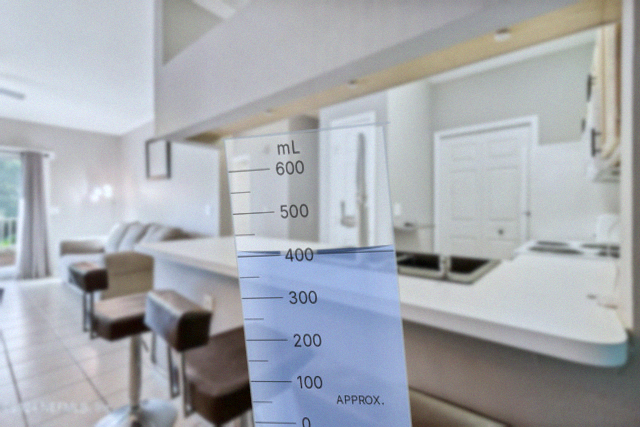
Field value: 400 mL
